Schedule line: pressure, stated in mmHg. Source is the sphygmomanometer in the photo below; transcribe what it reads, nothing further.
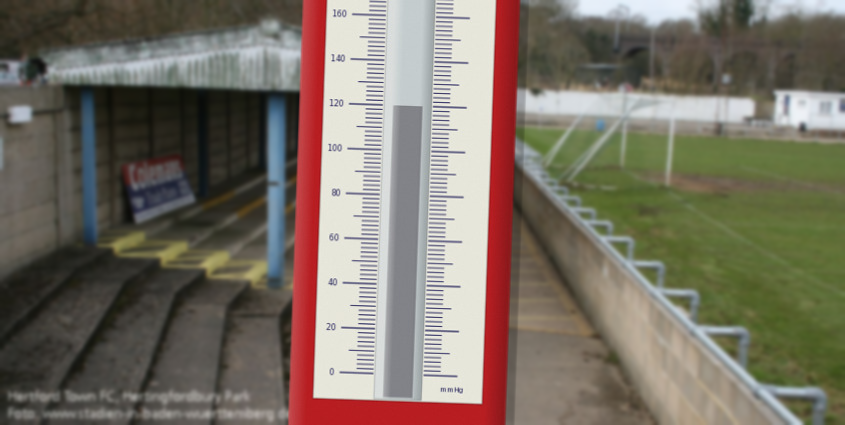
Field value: 120 mmHg
